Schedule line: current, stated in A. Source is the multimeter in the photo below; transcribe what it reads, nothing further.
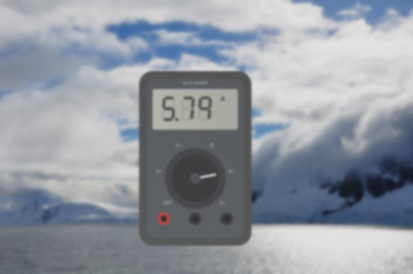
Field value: 5.79 A
